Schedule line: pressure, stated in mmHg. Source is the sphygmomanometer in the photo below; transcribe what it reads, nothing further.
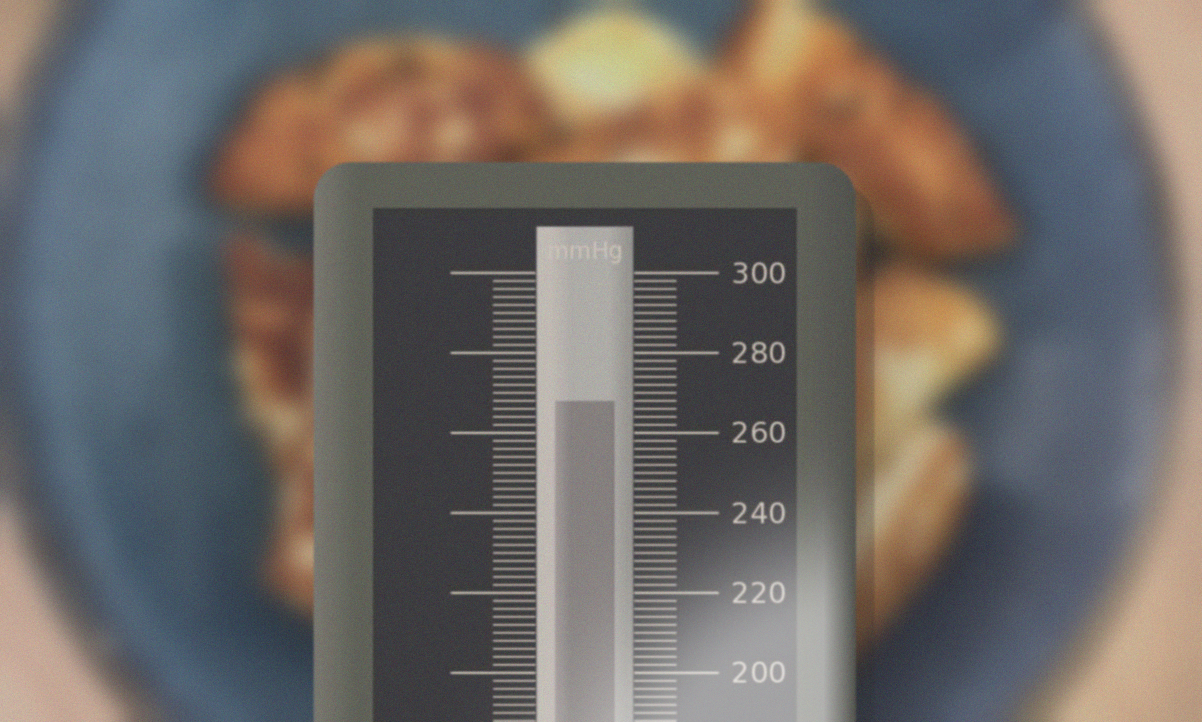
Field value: 268 mmHg
